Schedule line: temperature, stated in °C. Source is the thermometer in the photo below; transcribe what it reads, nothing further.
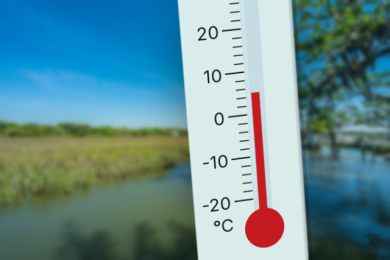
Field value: 5 °C
